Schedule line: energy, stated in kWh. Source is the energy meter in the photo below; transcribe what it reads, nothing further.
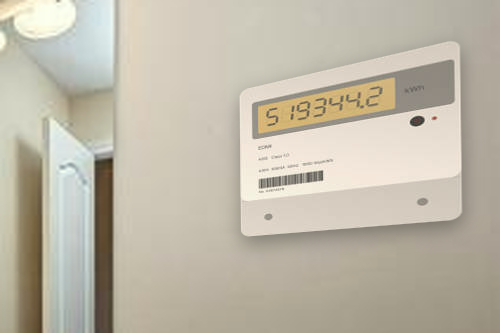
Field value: 519344.2 kWh
